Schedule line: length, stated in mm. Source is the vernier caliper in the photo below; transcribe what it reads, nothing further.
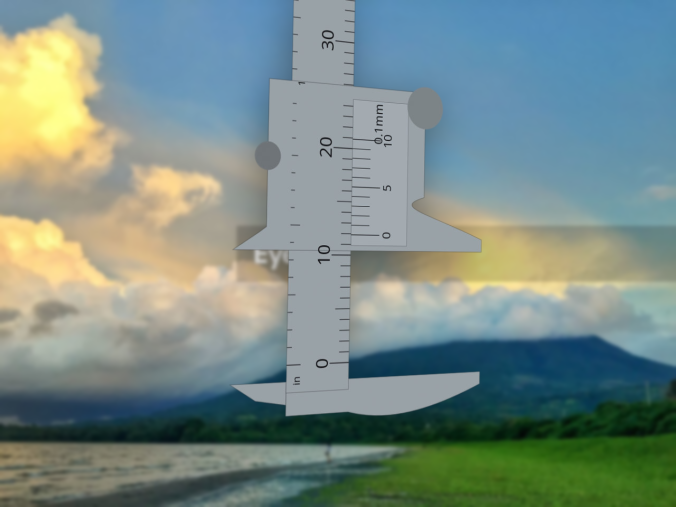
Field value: 11.9 mm
